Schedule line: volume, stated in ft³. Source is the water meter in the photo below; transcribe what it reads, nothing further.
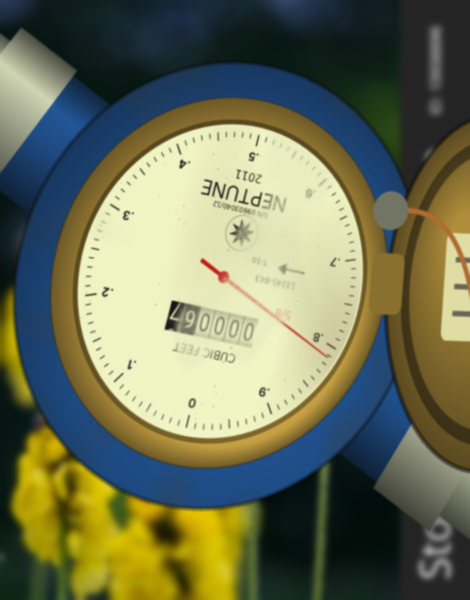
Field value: 66.81 ft³
